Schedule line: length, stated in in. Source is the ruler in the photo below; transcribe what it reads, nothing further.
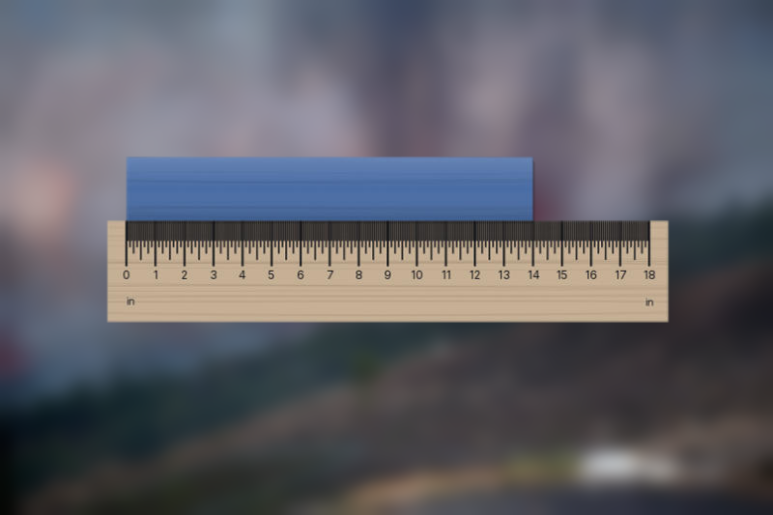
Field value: 14 in
